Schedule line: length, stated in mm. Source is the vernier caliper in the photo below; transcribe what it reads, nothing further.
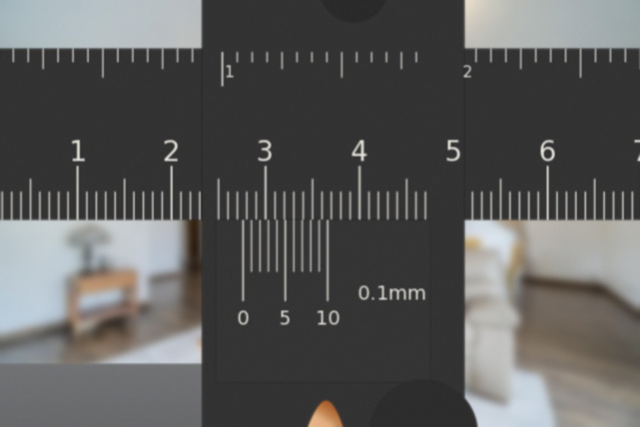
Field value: 27.6 mm
